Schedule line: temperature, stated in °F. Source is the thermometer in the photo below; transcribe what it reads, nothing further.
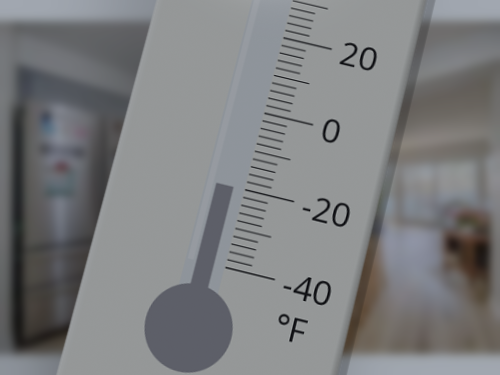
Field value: -20 °F
